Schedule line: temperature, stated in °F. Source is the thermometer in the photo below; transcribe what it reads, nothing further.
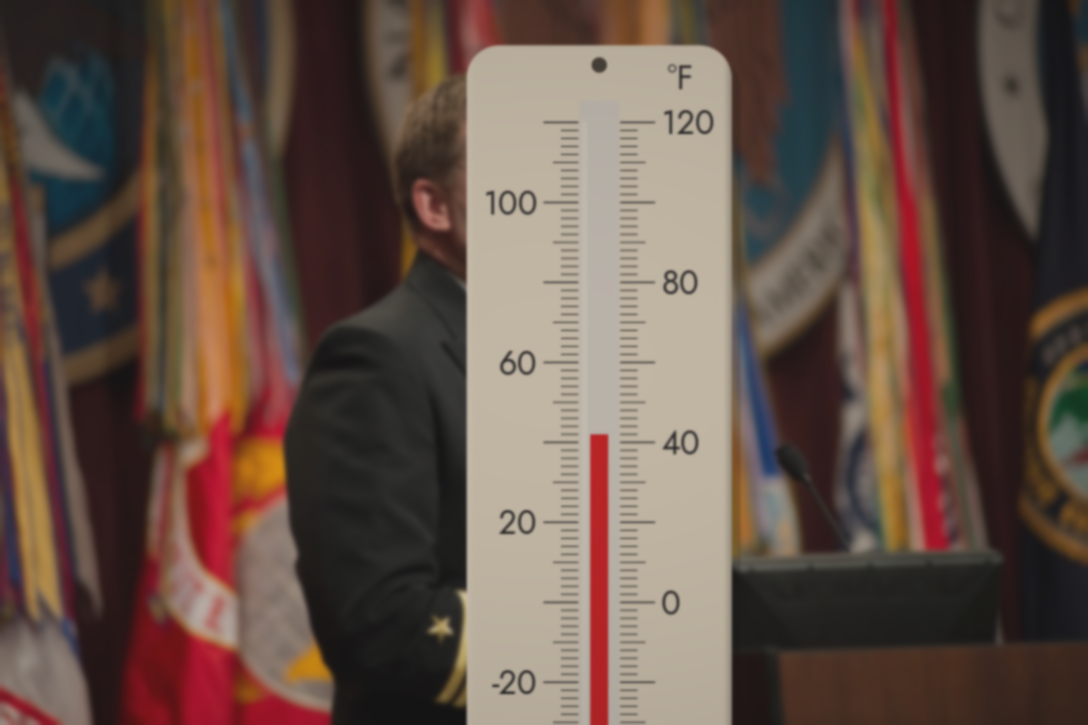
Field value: 42 °F
